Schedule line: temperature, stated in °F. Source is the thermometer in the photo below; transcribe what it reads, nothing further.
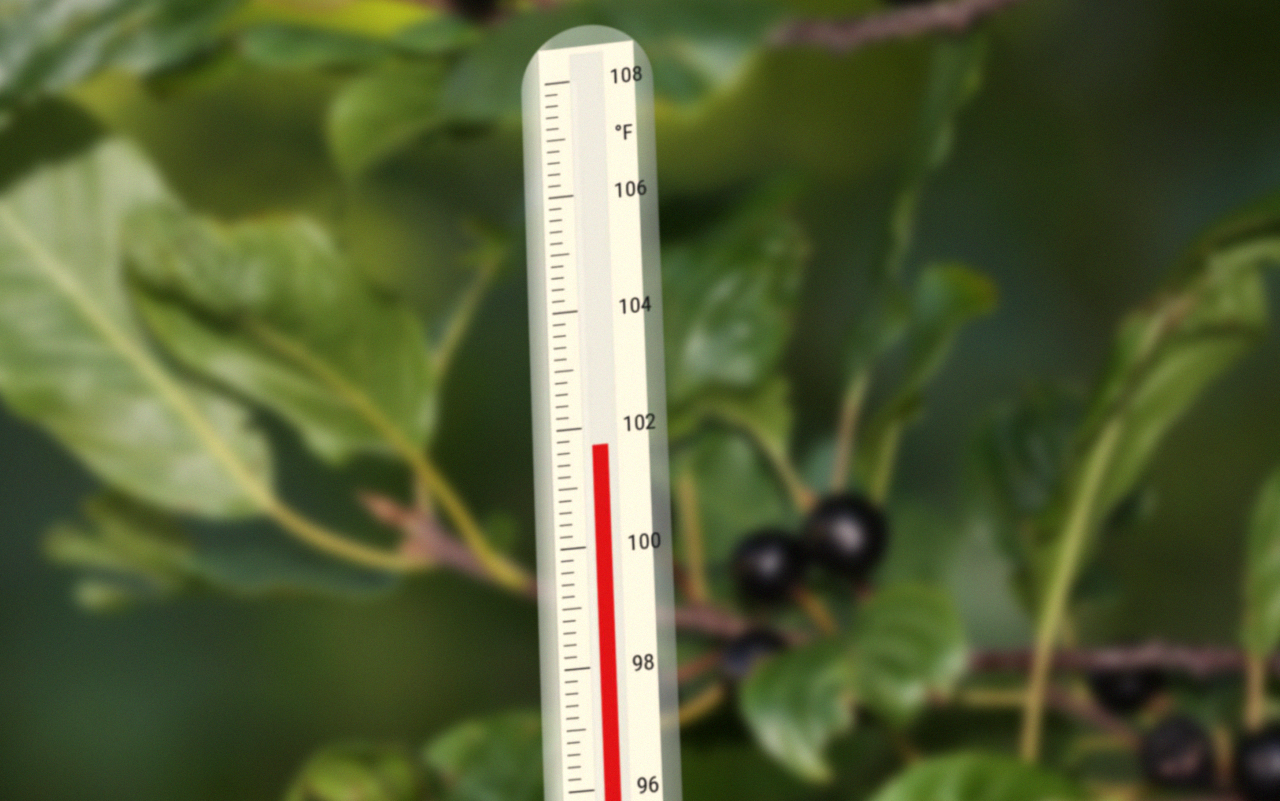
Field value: 101.7 °F
